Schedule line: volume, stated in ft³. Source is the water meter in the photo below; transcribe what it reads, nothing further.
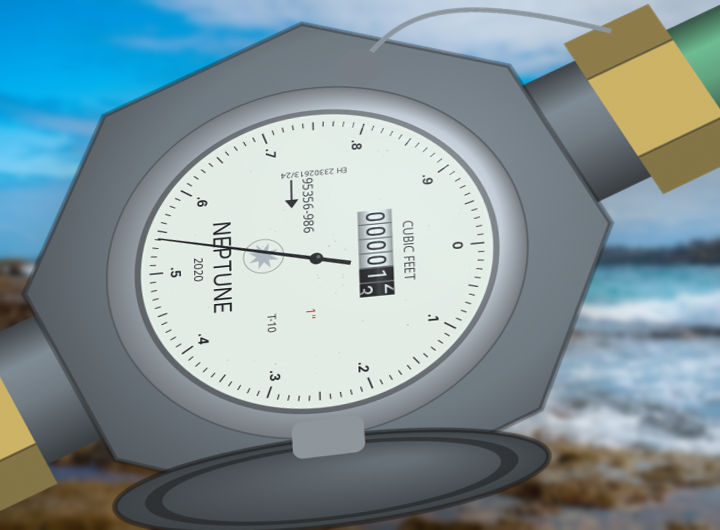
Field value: 12.54 ft³
